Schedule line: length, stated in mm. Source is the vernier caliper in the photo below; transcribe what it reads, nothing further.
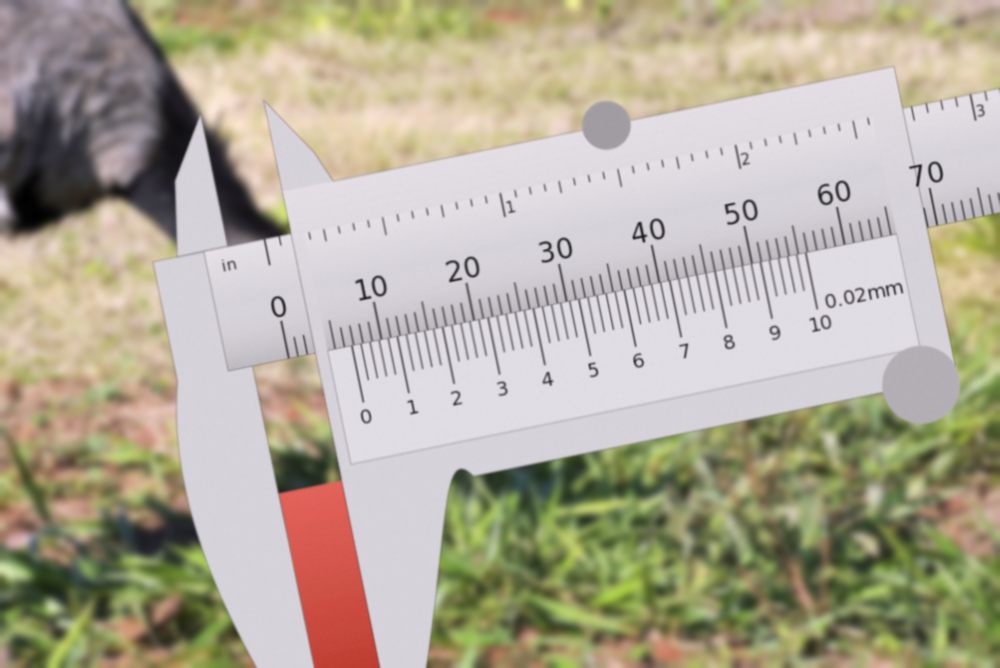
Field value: 6.8 mm
